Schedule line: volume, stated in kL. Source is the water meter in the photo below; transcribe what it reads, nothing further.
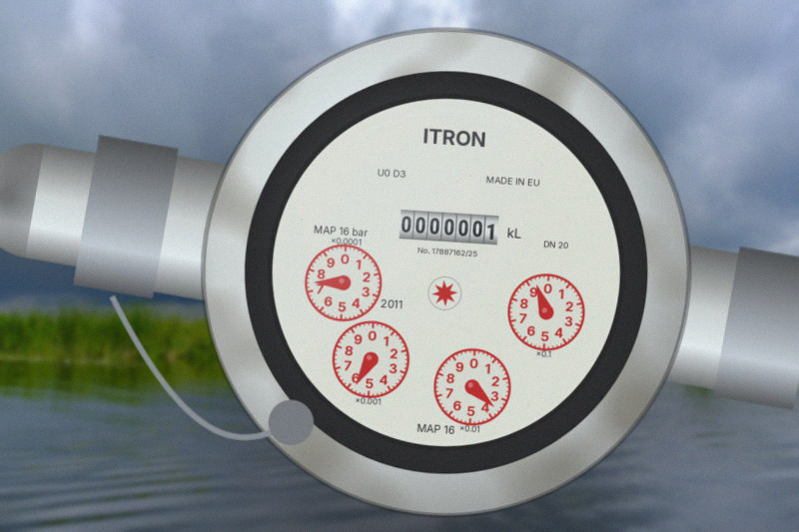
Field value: 0.9357 kL
